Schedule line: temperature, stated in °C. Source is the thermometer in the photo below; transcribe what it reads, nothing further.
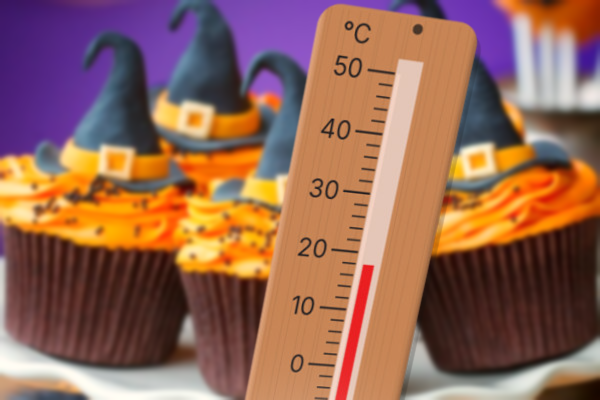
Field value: 18 °C
